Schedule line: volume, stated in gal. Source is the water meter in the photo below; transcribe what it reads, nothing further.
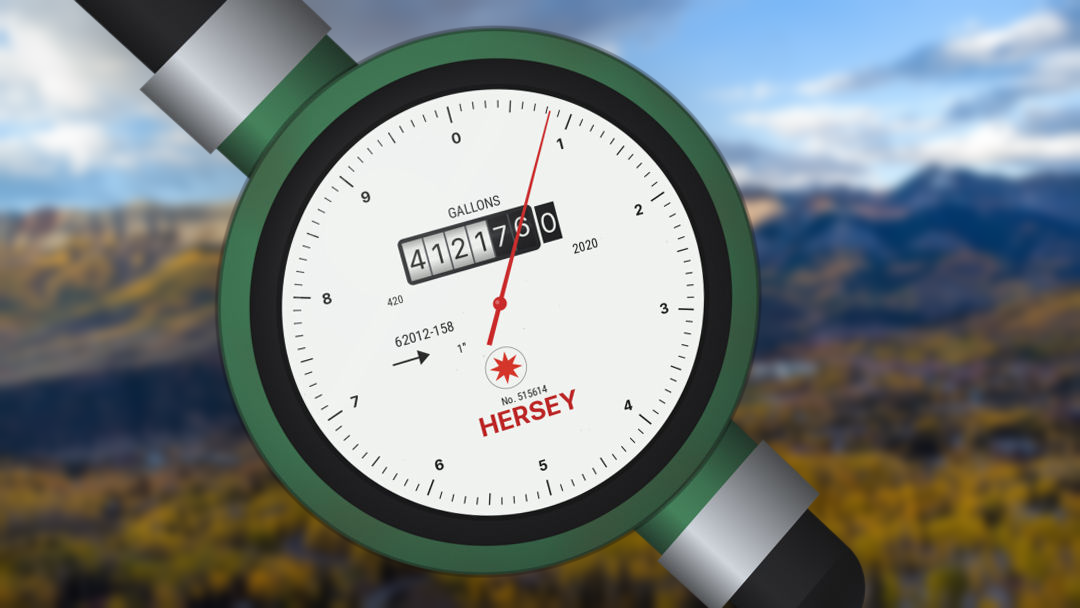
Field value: 4121760.8 gal
